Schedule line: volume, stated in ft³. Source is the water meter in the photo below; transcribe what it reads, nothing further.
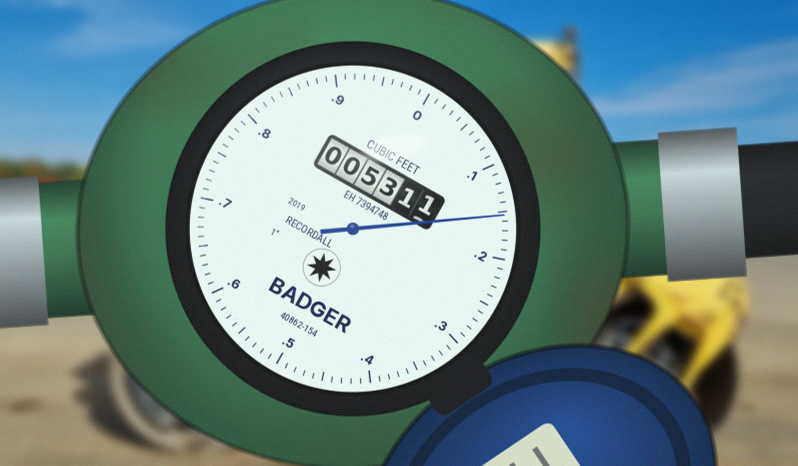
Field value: 5311.15 ft³
